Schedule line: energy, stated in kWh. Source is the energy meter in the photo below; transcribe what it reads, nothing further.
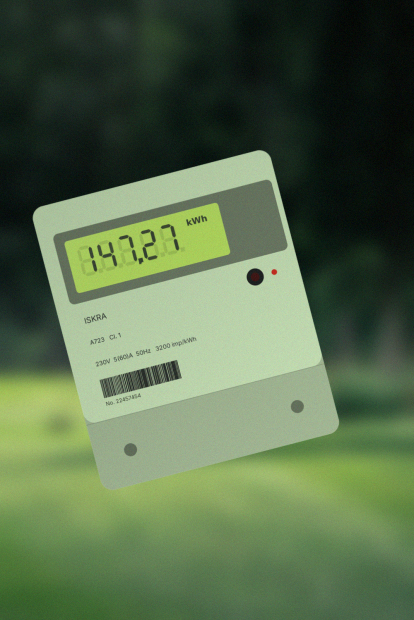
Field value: 147.27 kWh
